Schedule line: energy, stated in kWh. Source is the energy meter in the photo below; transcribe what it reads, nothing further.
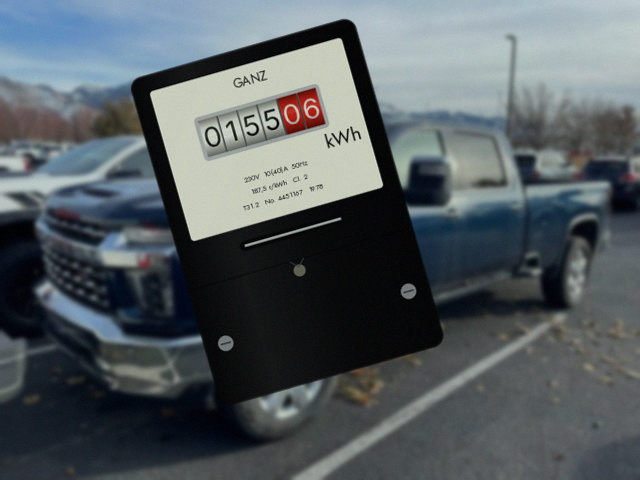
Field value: 155.06 kWh
